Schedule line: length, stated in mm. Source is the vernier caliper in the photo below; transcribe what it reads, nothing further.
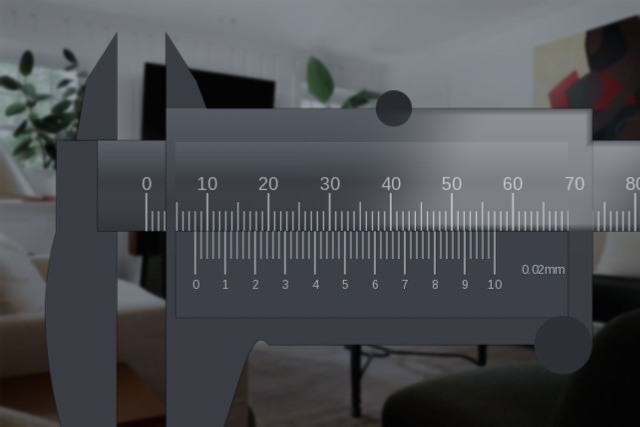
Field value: 8.0 mm
